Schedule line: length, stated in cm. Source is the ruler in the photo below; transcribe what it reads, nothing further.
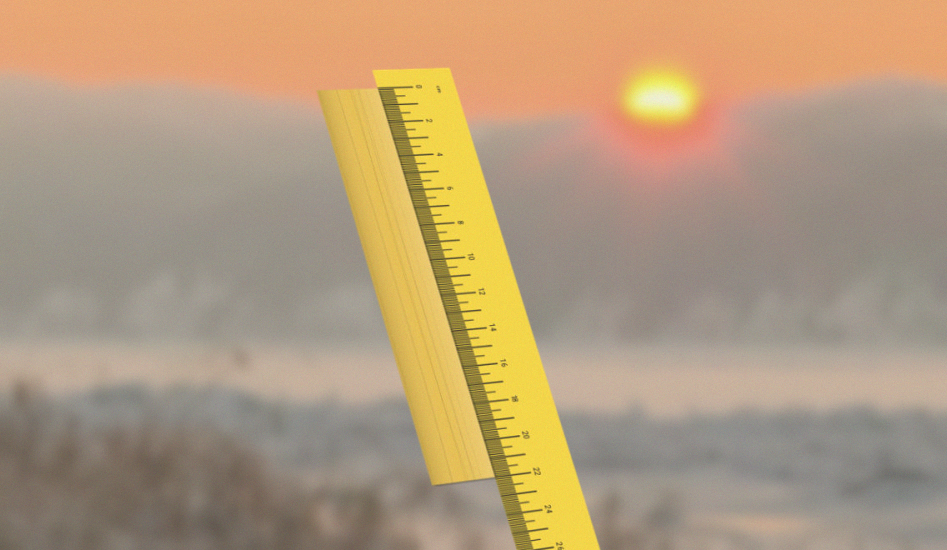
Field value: 22 cm
